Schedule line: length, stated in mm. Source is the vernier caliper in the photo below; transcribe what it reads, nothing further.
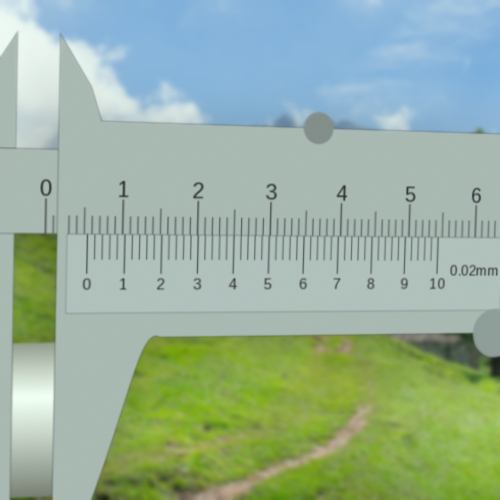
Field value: 5.4 mm
